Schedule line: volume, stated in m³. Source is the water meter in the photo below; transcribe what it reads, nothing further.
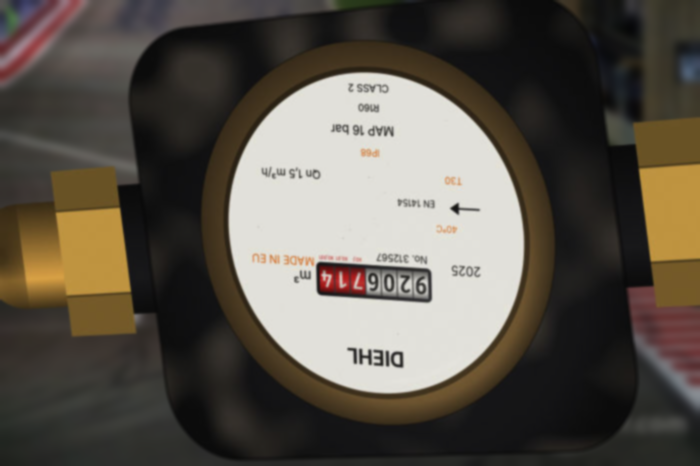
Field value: 9206.714 m³
